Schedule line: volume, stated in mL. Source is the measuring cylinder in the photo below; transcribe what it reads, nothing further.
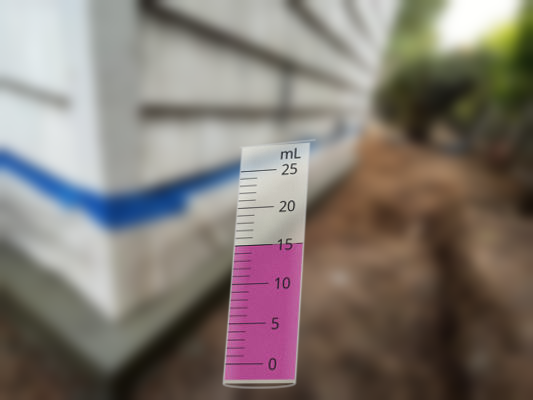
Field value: 15 mL
